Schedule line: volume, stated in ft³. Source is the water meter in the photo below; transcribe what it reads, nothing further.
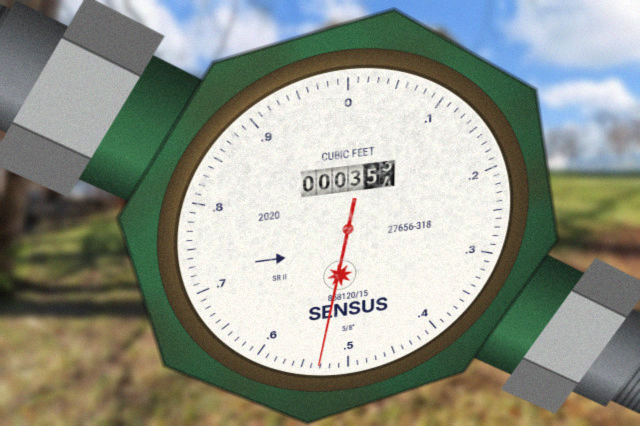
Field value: 353.53 ft³
